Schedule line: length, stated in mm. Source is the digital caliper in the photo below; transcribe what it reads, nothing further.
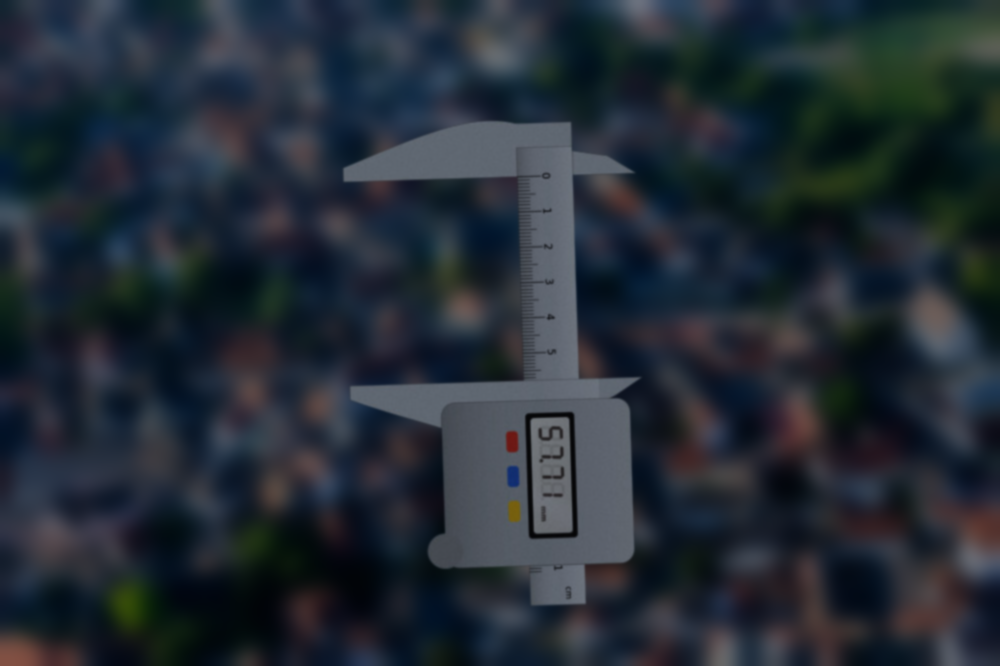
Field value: 57.71 mm
